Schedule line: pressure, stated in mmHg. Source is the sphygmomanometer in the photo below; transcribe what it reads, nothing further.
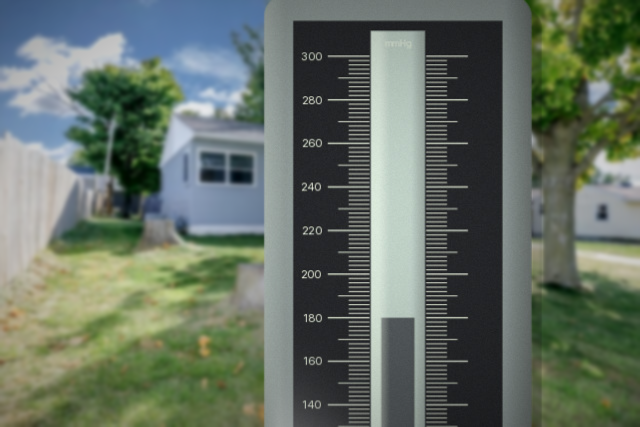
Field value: 180 mmHg
